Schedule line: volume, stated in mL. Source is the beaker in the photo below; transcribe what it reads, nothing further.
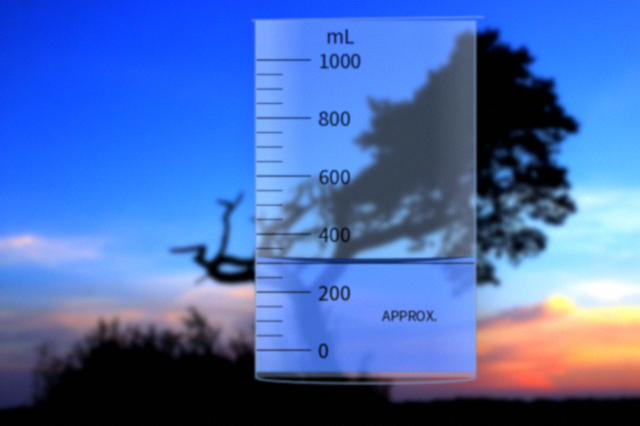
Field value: 300 mL
